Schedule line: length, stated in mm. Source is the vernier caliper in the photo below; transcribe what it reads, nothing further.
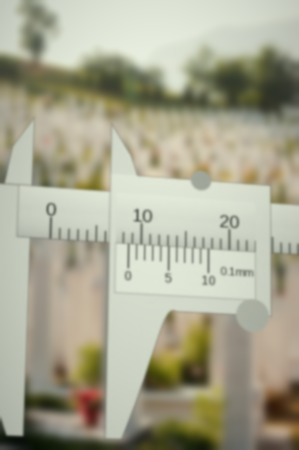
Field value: 8.6 mm
